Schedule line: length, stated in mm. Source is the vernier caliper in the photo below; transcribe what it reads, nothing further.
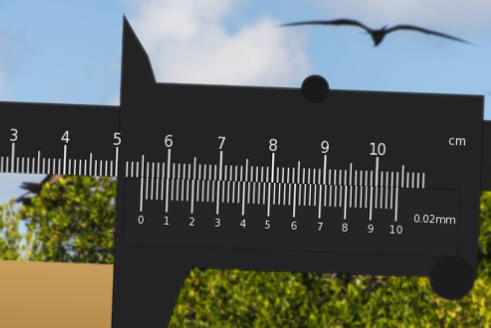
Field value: 55.0 mm
